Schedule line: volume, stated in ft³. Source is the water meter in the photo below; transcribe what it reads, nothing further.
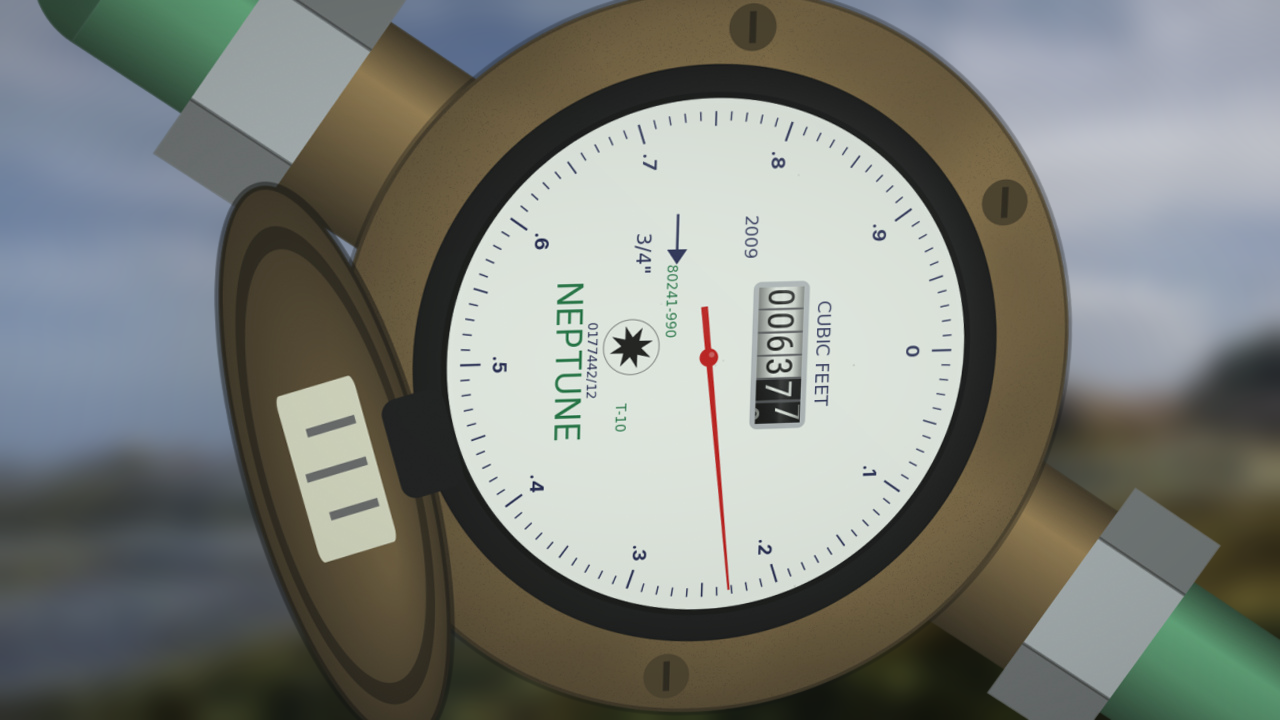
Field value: 6377.23 ft³
